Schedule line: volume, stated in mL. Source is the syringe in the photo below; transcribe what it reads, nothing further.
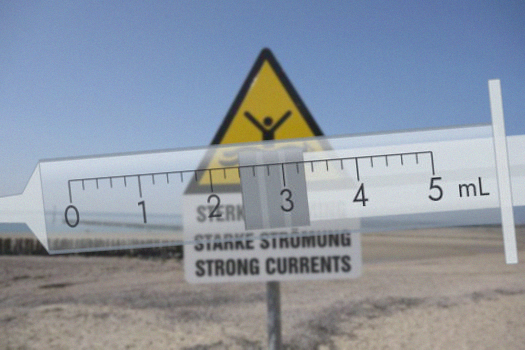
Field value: 2.4 mL
